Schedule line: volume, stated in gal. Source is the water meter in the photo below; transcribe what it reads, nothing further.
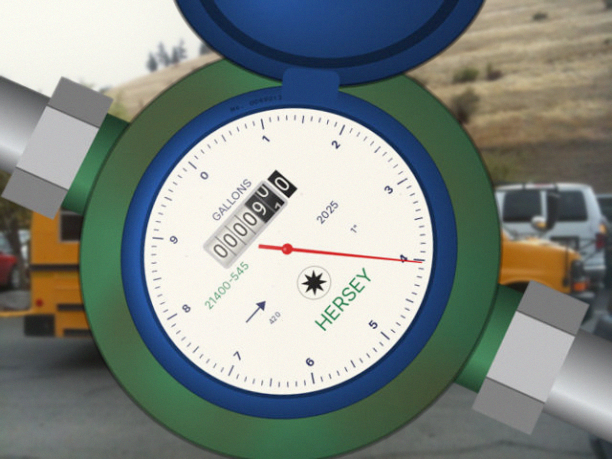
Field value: 904.0 gal
